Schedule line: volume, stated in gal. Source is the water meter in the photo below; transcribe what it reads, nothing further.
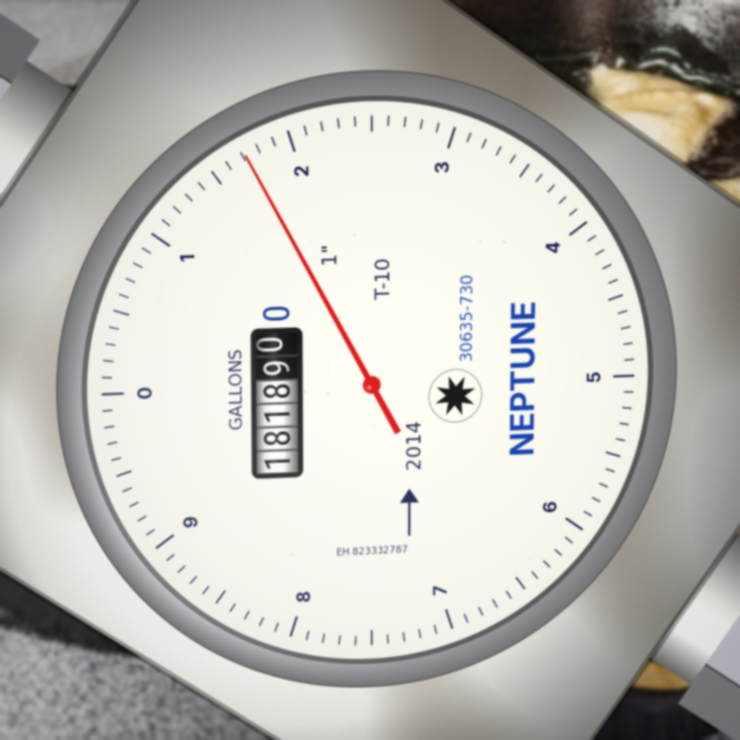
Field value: 1818901.7 gal
